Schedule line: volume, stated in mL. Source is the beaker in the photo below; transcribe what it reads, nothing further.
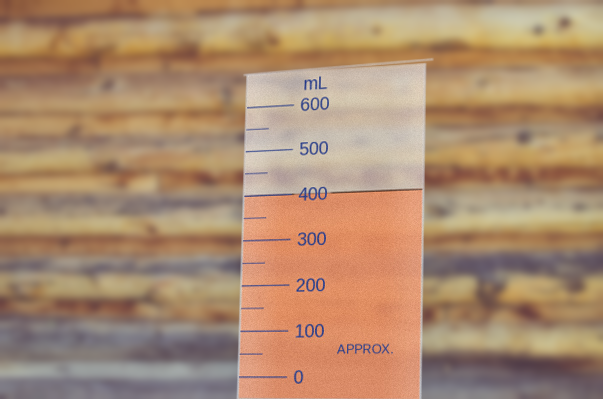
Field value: 400 mL
